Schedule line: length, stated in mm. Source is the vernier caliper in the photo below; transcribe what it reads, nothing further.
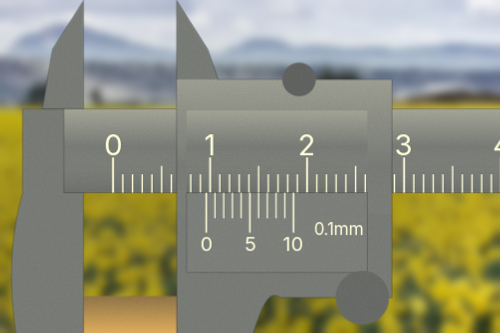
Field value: 9.6 mm
